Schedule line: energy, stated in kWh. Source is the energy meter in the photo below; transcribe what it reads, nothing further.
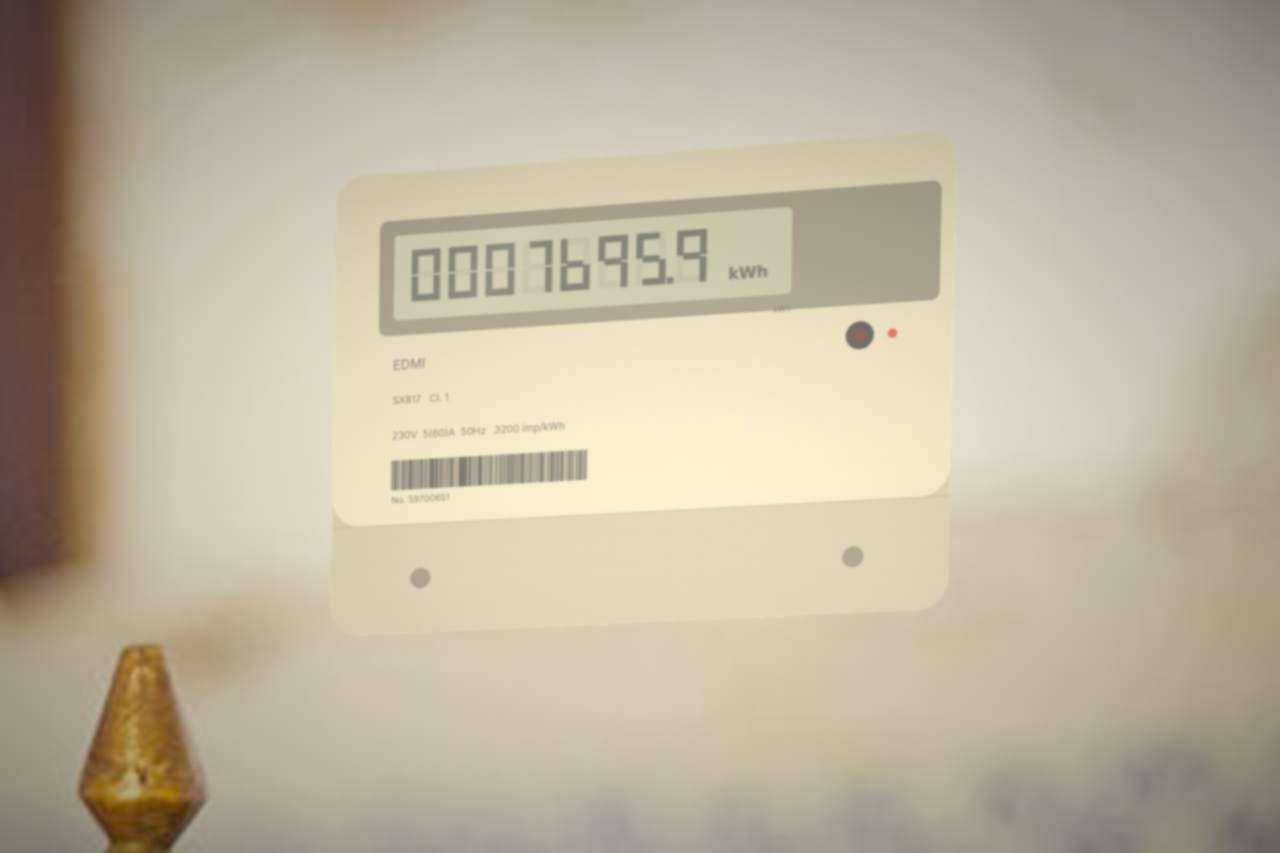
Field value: 7695.9 kWh
